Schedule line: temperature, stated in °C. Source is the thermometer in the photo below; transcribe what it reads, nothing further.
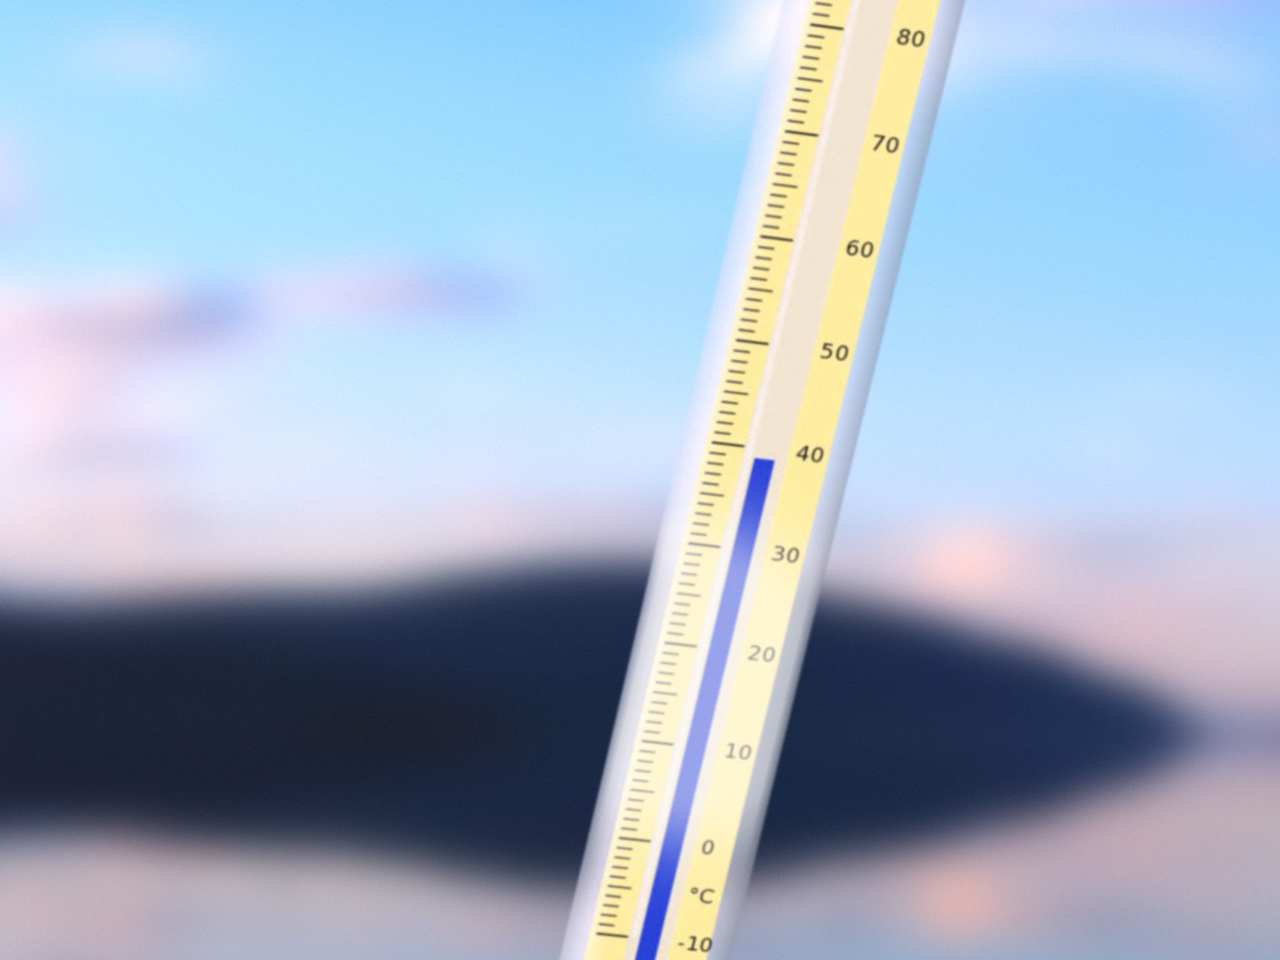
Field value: 39 °C
